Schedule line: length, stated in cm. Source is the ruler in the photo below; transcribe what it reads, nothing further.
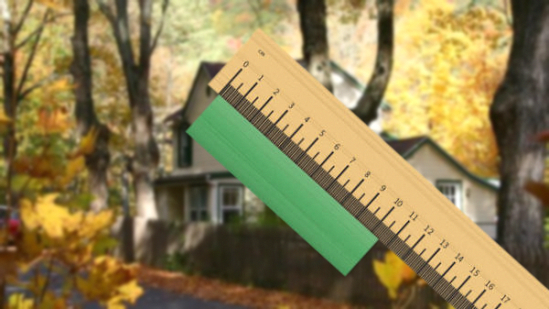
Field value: 10.5 cm
